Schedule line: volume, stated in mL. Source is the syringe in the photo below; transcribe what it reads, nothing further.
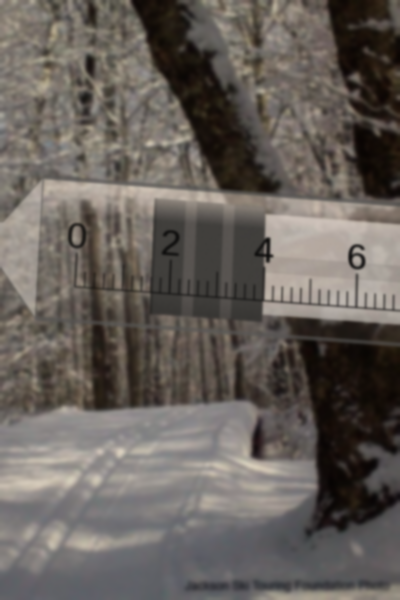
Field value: 1.6 mL
